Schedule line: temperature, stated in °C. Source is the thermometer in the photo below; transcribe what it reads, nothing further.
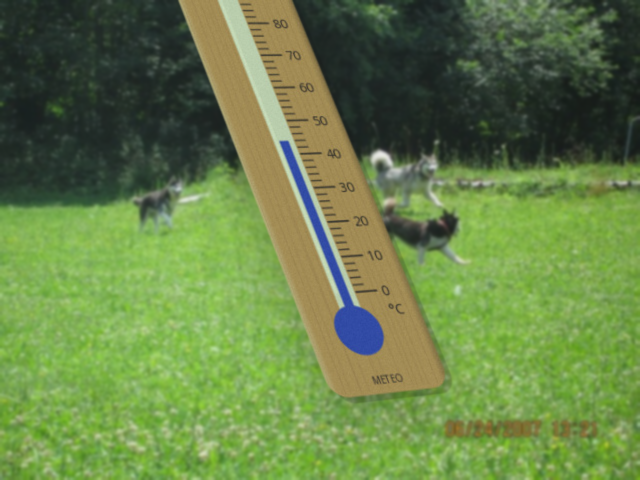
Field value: 44 °C
